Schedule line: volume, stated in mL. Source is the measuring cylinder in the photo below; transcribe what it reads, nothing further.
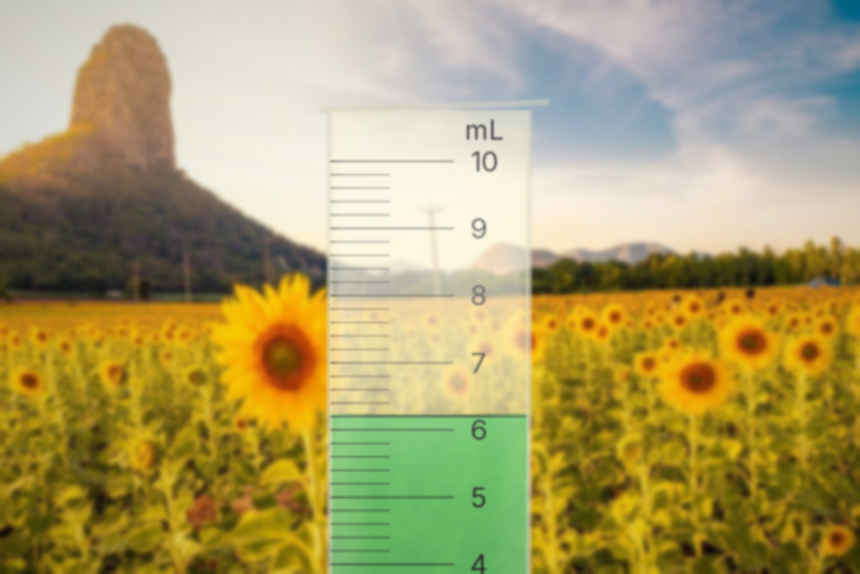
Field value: 6.2 mL
